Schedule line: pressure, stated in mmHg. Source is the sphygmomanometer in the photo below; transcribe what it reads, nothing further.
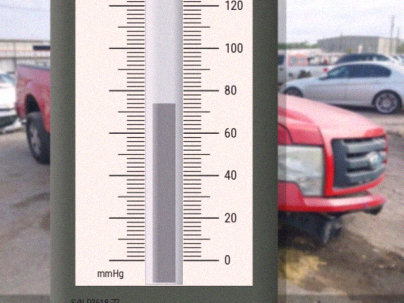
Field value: 74 mmHg
